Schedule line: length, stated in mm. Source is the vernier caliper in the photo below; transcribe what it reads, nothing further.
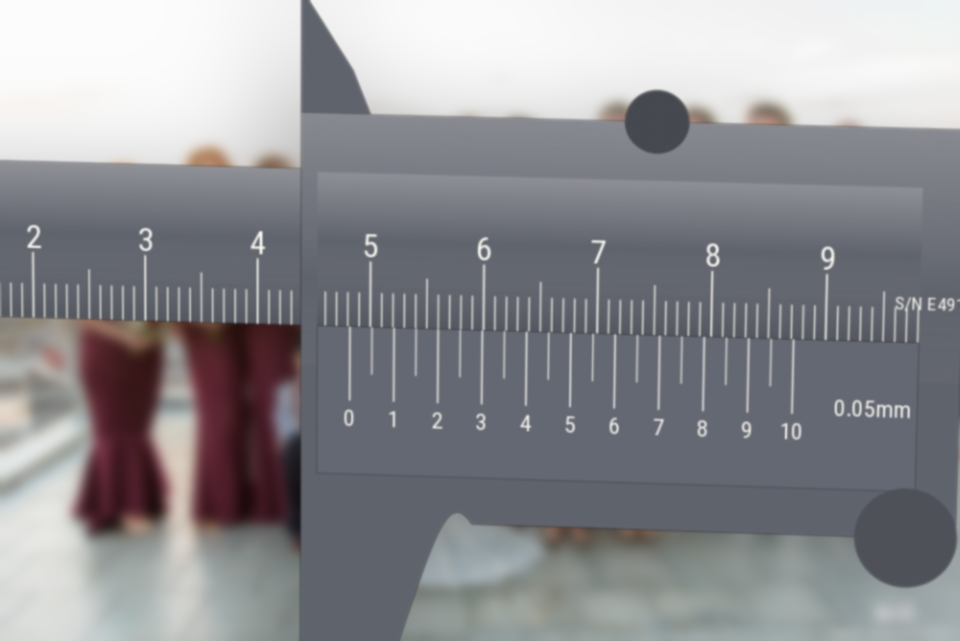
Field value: 48.2 mm
